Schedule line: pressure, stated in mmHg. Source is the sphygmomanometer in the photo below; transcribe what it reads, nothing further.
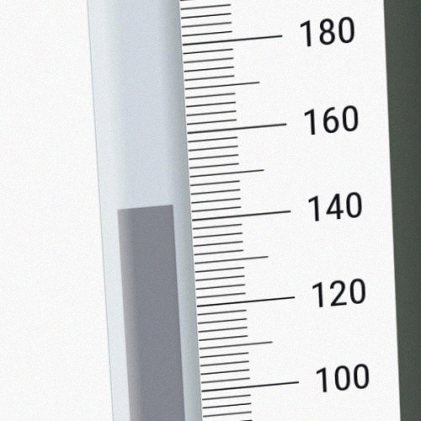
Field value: 144 mmHg
